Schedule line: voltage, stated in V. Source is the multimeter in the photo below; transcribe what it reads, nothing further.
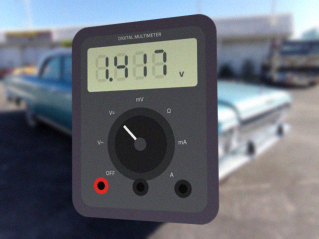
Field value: 1.417 V
